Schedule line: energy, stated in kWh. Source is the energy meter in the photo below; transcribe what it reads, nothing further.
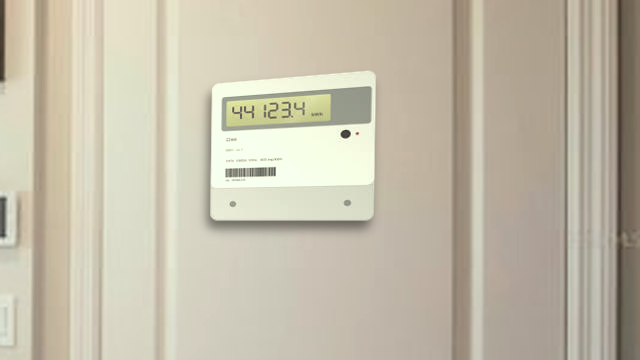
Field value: 44123.4 kWh
